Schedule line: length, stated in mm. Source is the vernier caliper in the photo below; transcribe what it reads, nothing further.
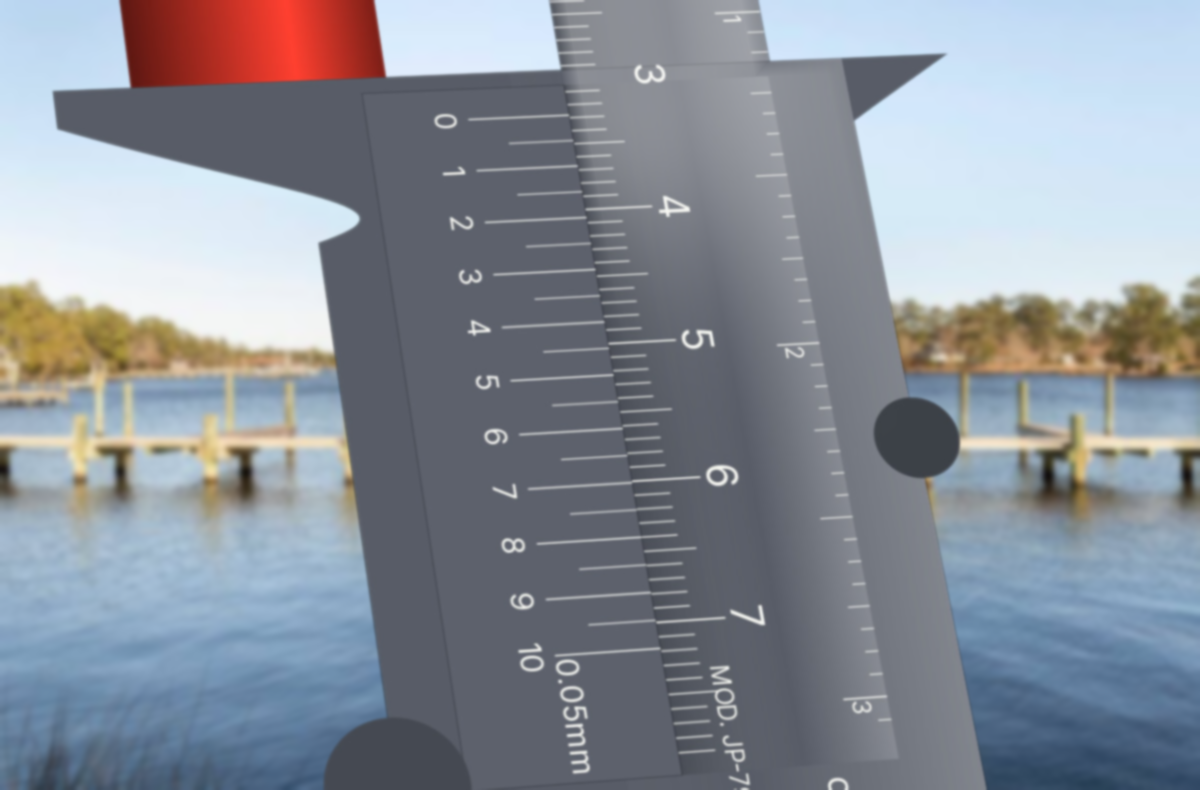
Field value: 32.8 mm
